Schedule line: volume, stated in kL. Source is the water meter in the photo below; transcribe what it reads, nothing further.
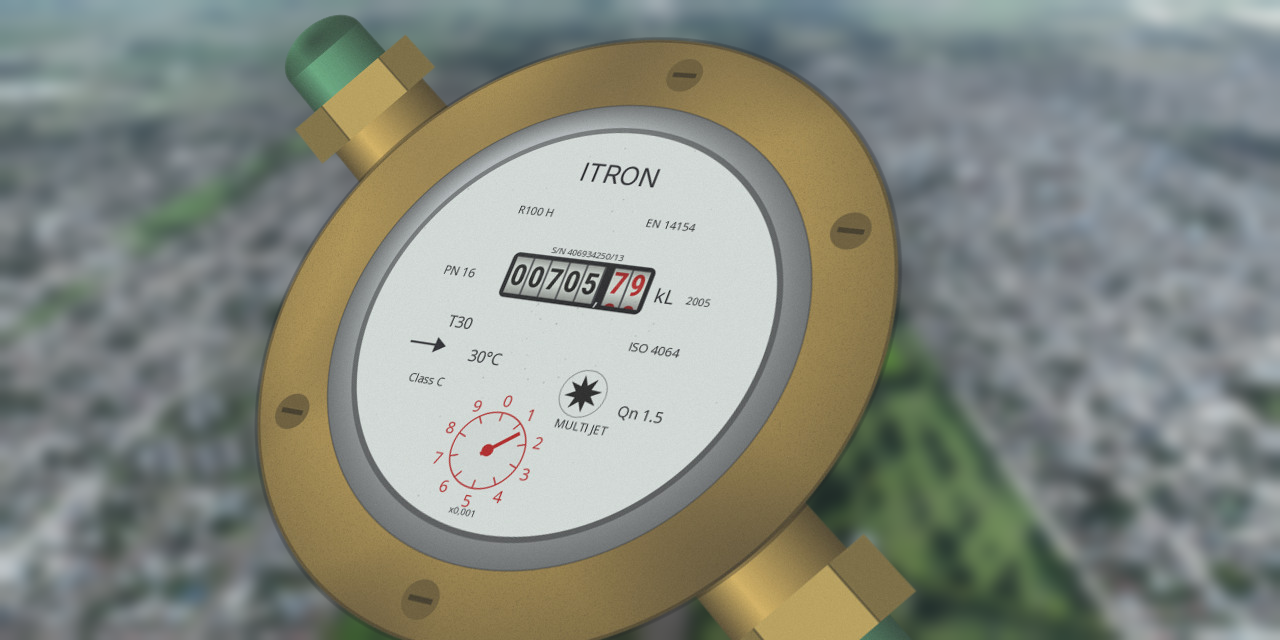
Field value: 705.791 kL
